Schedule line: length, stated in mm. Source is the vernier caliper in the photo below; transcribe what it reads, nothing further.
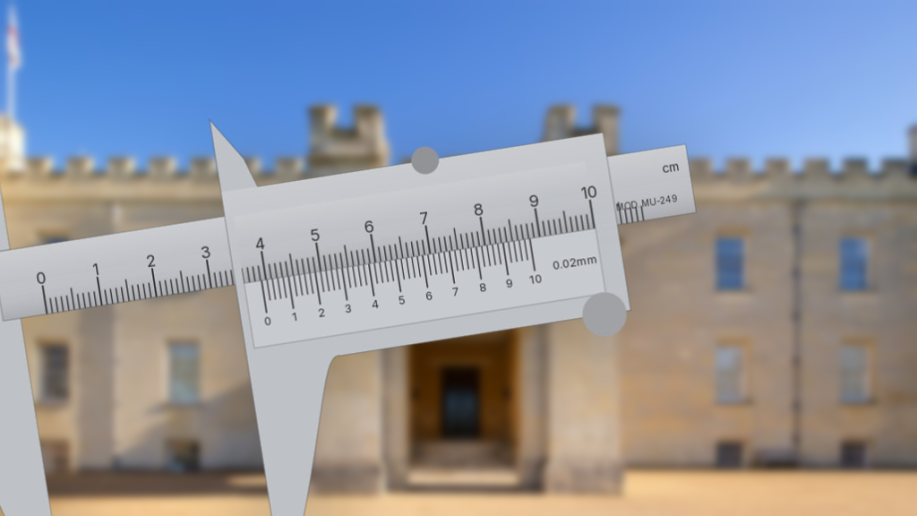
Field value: 39.2 mm
